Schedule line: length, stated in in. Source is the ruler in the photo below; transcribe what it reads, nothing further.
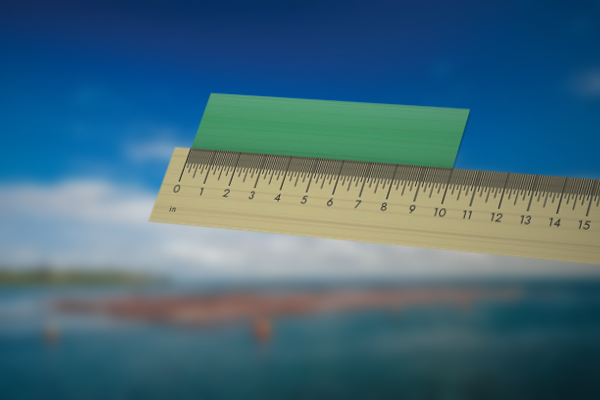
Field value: 10 in
